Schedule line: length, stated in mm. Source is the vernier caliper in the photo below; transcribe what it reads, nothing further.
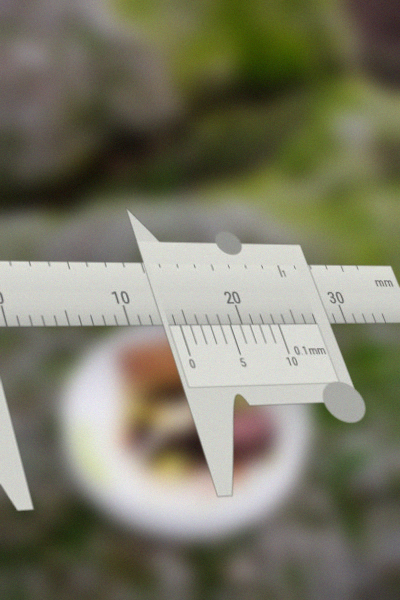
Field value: 14.4 mm
